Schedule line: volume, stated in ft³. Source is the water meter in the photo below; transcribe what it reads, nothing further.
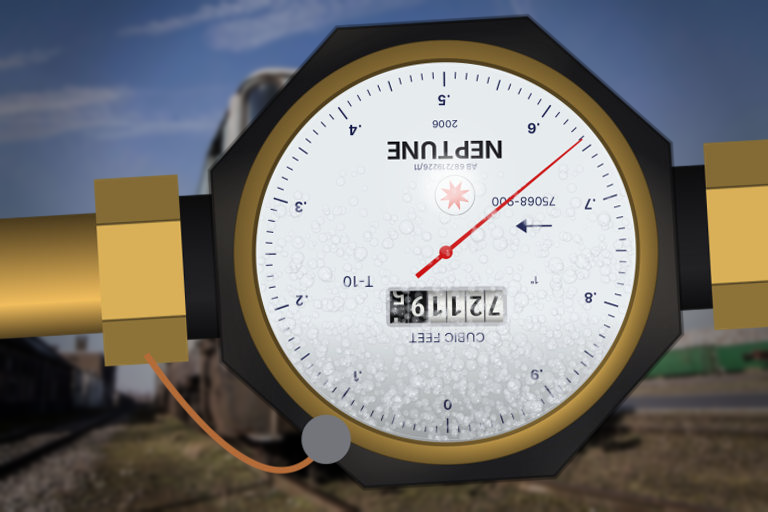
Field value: 721194.64 ft³
